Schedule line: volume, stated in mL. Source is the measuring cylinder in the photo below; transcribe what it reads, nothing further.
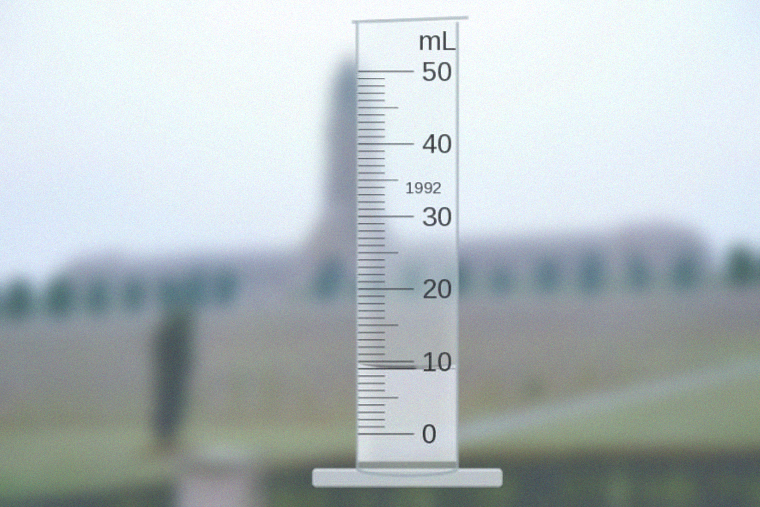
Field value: 9 mL
